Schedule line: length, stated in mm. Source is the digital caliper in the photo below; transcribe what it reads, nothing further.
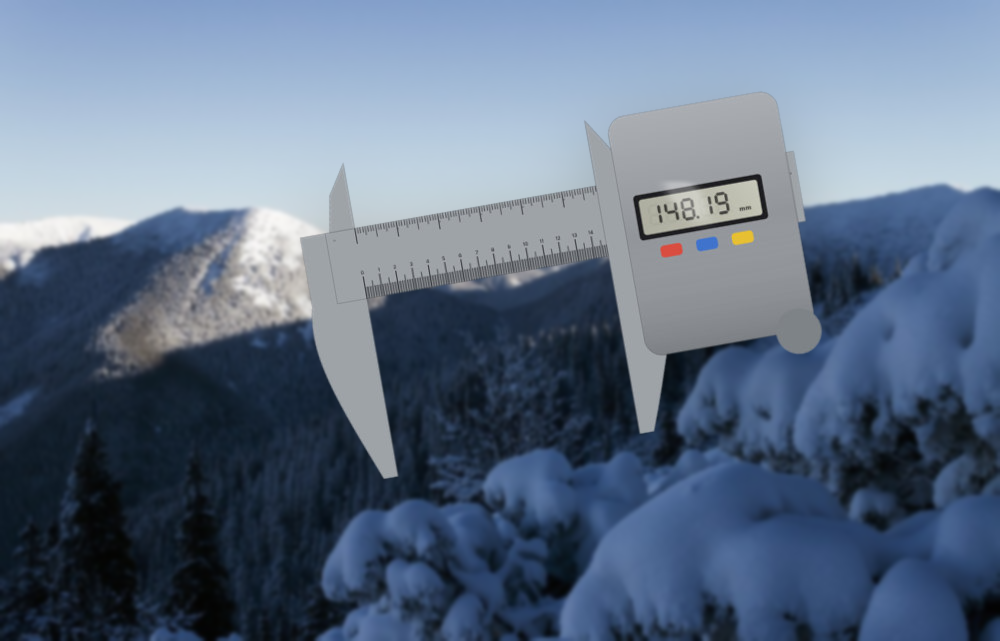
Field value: 148.19 mm
